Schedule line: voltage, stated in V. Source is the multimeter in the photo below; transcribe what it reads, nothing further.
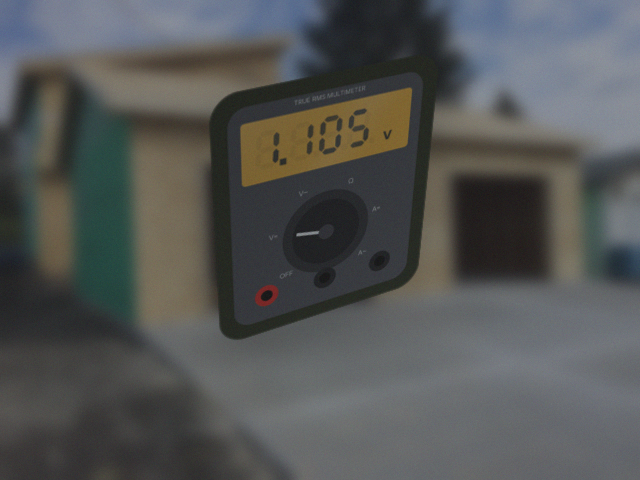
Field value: 1.105 V
